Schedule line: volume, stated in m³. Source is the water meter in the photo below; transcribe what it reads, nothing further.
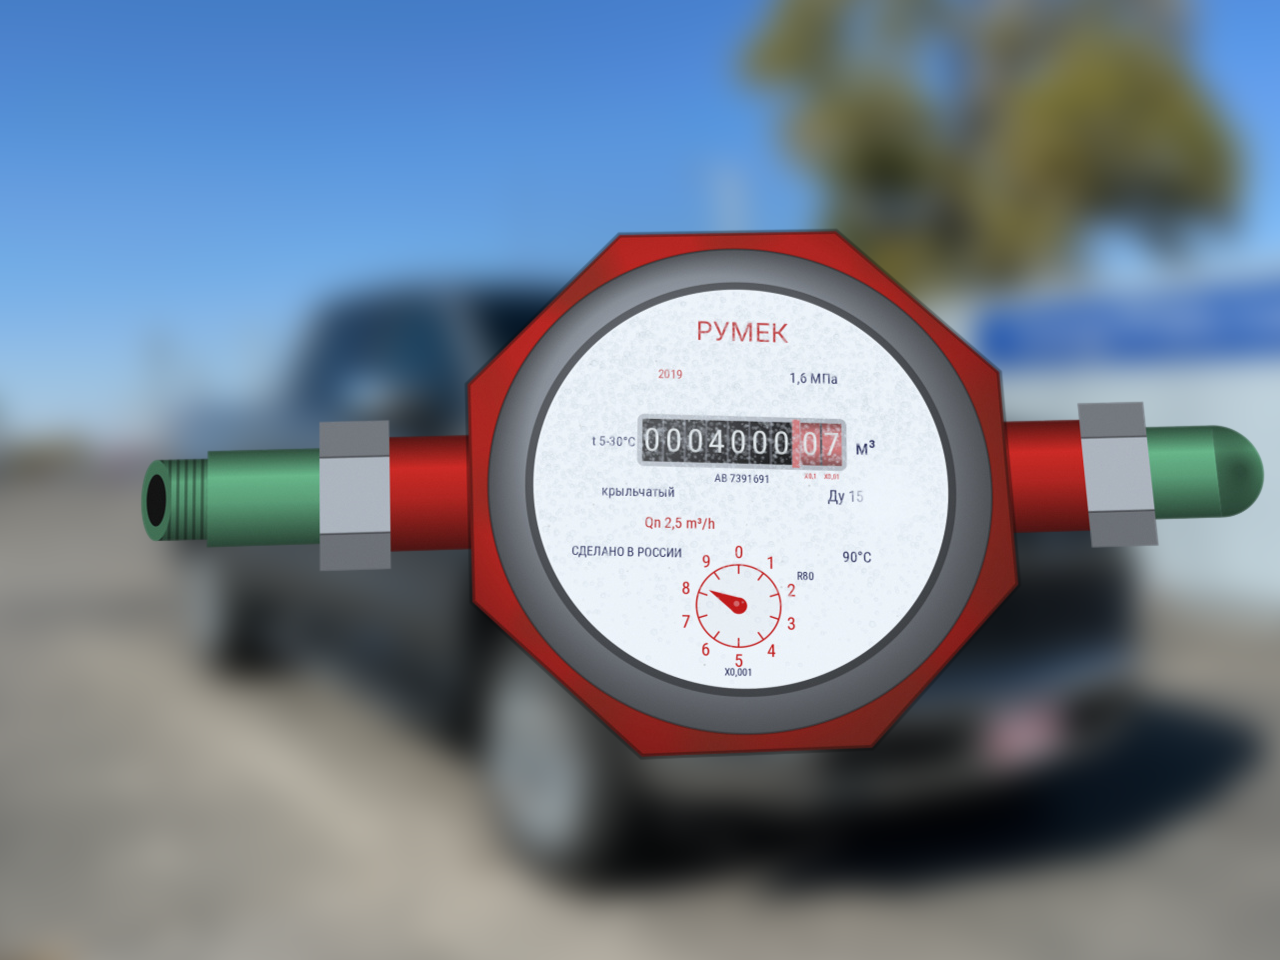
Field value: 4000.078 m³
